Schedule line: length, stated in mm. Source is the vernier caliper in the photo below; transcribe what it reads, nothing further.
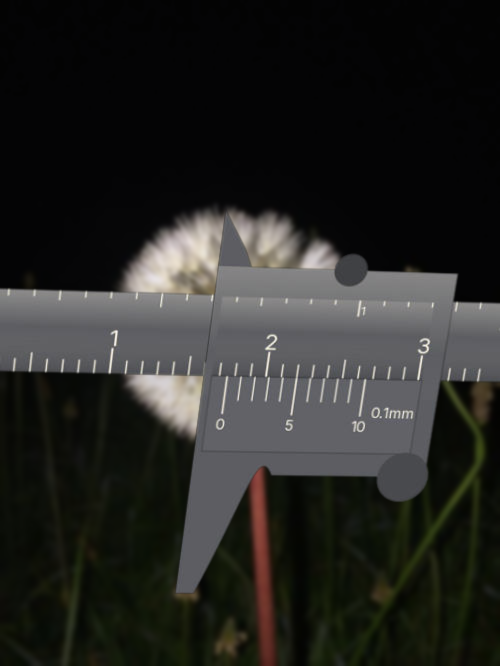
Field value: 17.5 mm
